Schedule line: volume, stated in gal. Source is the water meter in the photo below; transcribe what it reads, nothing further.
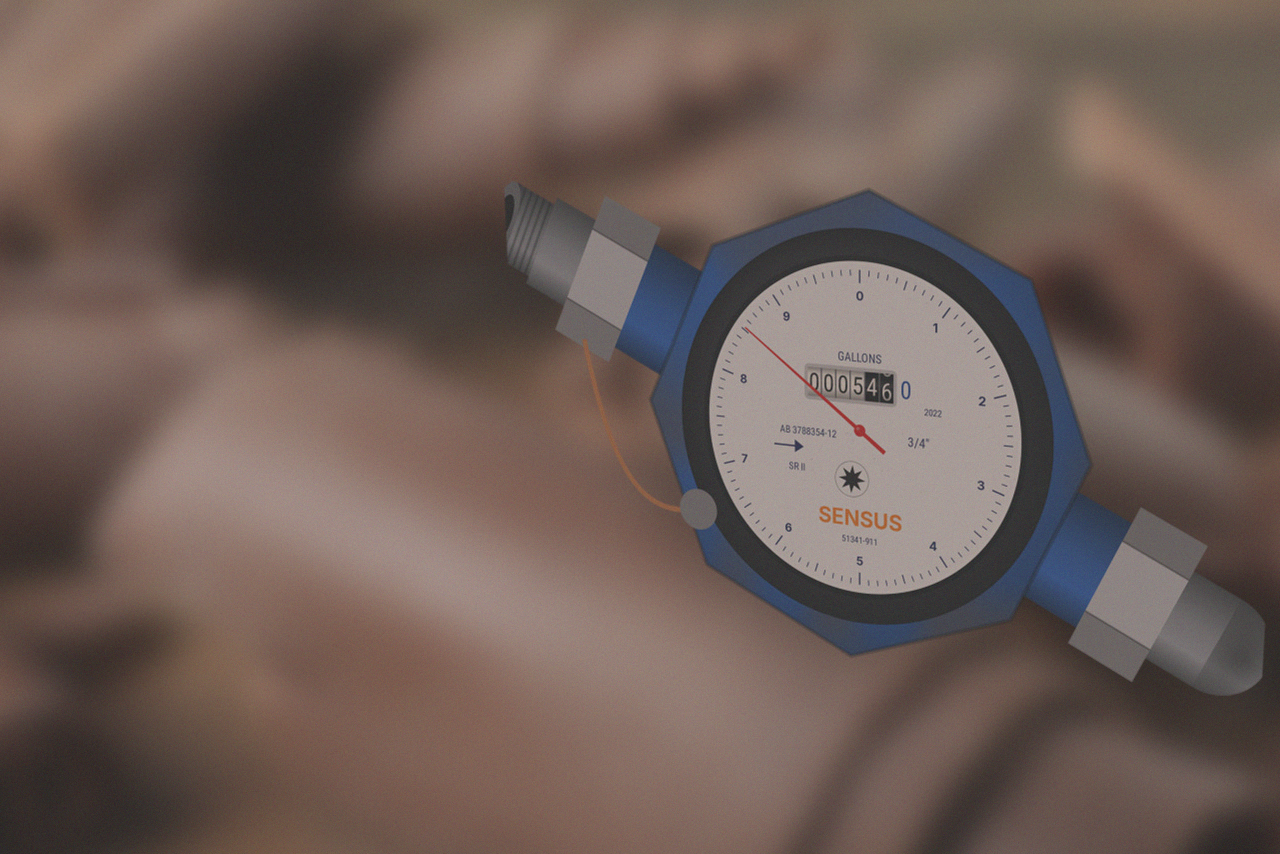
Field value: 5458.5 gal
